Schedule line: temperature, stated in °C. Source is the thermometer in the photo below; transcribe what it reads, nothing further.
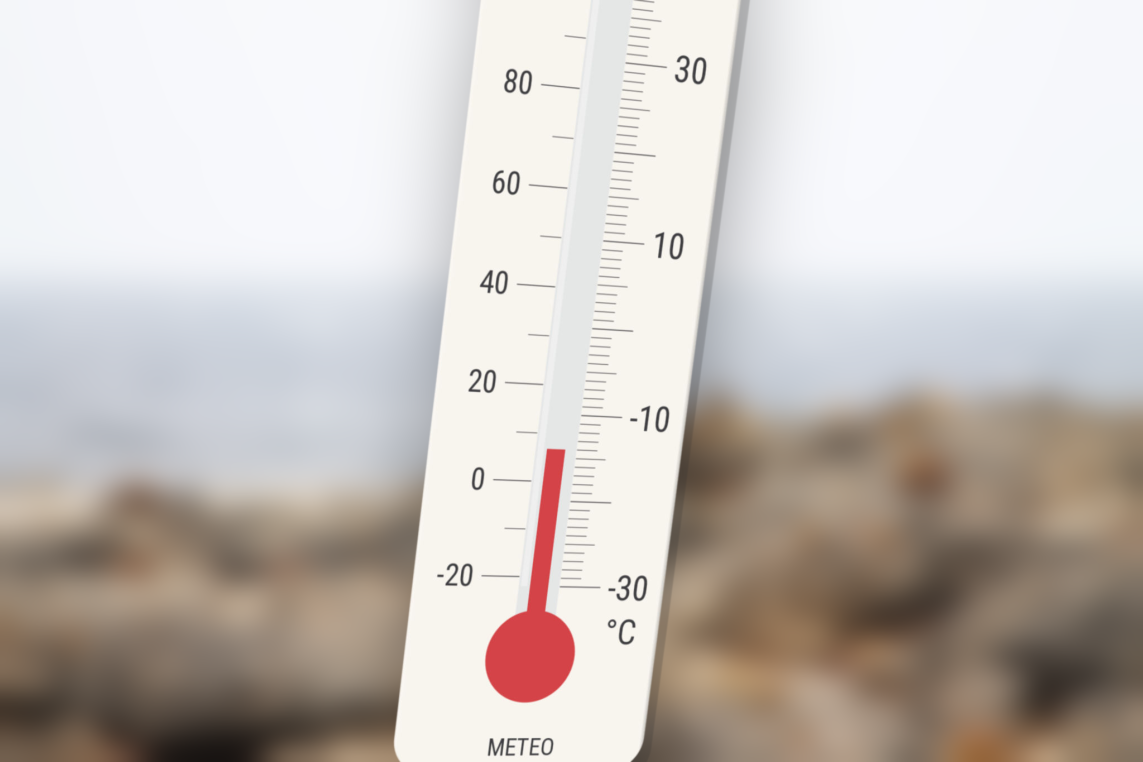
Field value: -14 °C
